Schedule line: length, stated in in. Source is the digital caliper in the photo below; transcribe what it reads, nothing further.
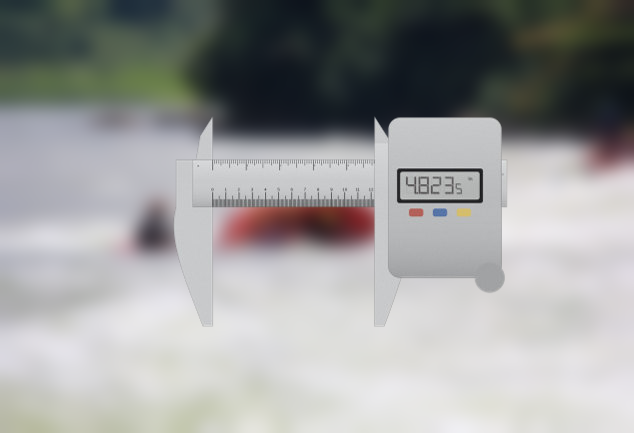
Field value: 4.8235 in
